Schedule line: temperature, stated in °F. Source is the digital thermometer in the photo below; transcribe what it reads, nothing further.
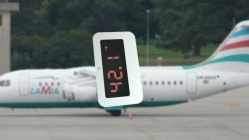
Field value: 42.1 °F
